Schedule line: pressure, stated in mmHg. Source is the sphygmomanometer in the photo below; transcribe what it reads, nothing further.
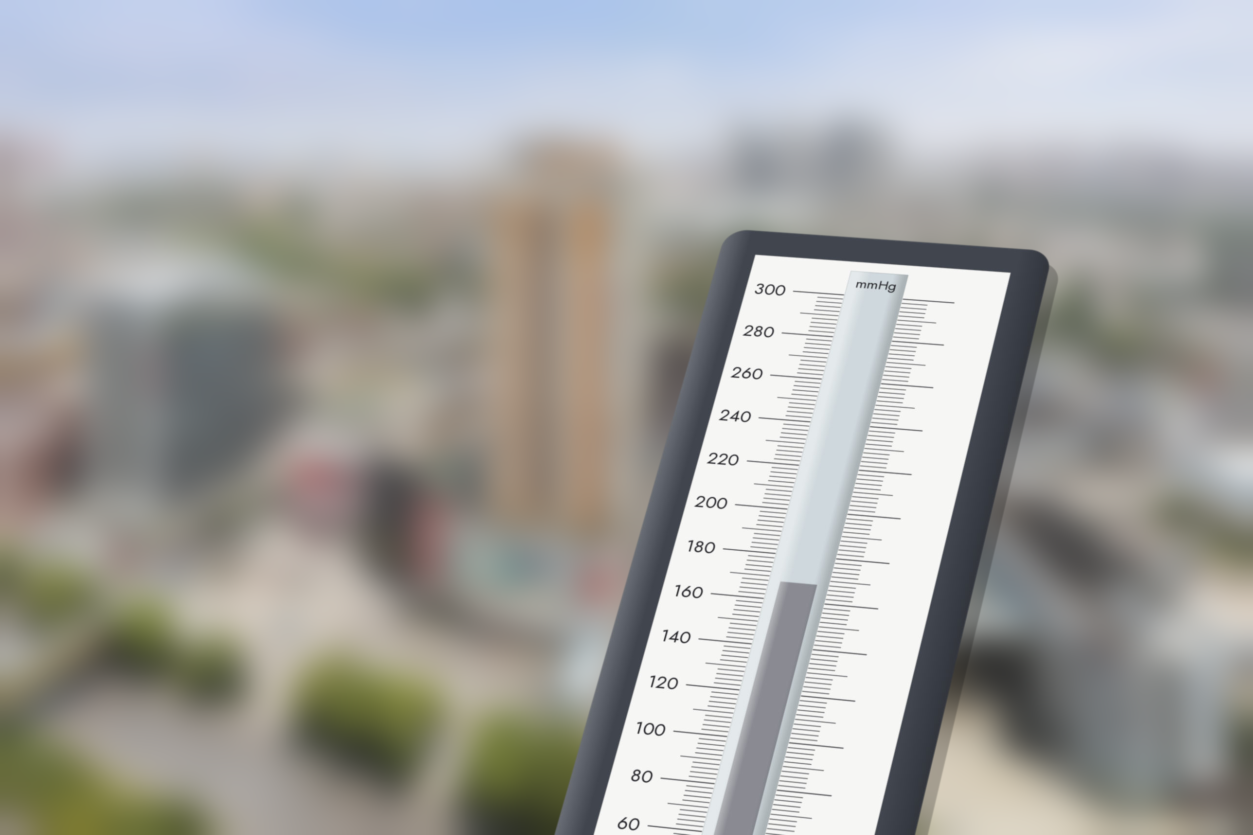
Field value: 168 mmHg
